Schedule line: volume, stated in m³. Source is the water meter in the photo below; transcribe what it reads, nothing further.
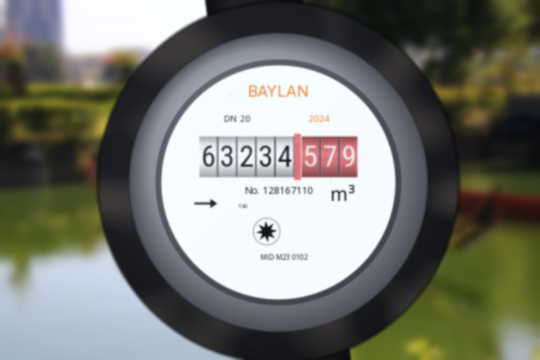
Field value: 63234.579 m³
